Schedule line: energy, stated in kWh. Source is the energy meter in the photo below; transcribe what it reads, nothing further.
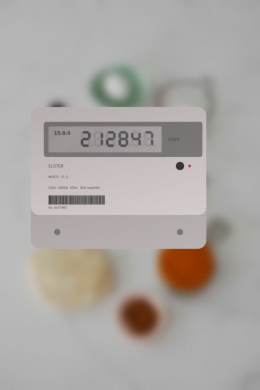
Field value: 212847 kWh
